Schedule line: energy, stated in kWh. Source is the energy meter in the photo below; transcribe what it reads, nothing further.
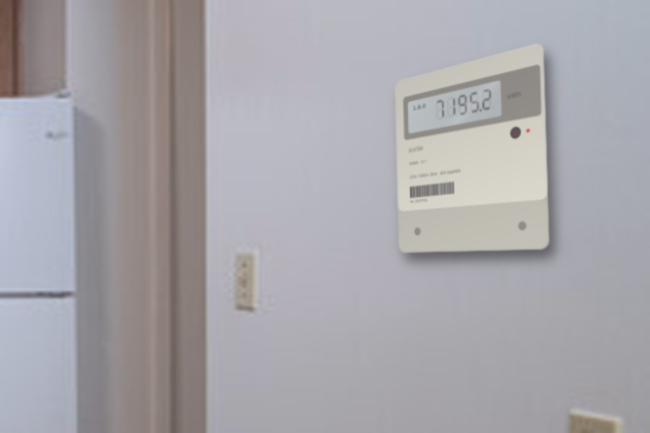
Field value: 7195.2 kWh
